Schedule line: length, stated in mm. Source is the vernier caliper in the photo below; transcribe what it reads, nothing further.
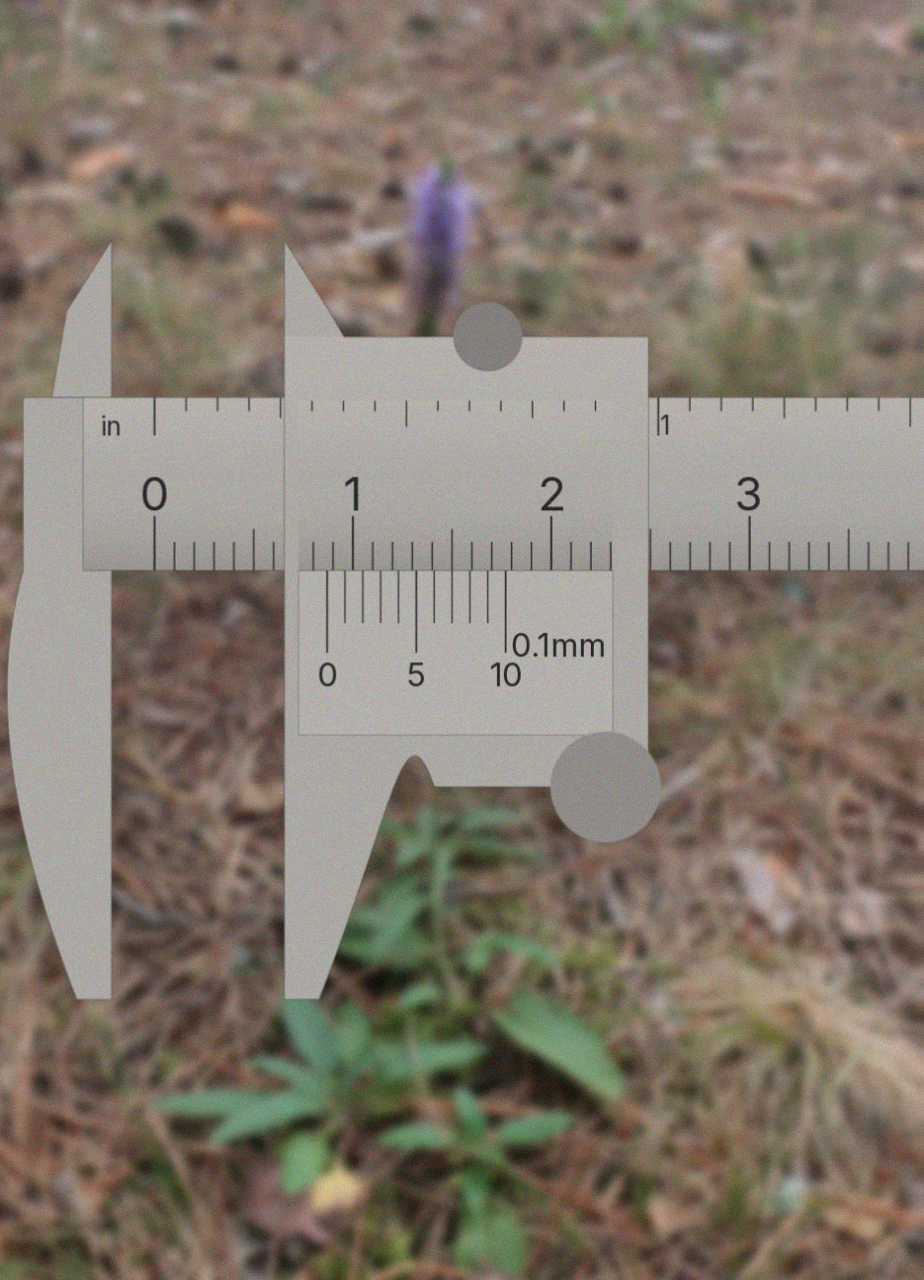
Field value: 8.7 mm
